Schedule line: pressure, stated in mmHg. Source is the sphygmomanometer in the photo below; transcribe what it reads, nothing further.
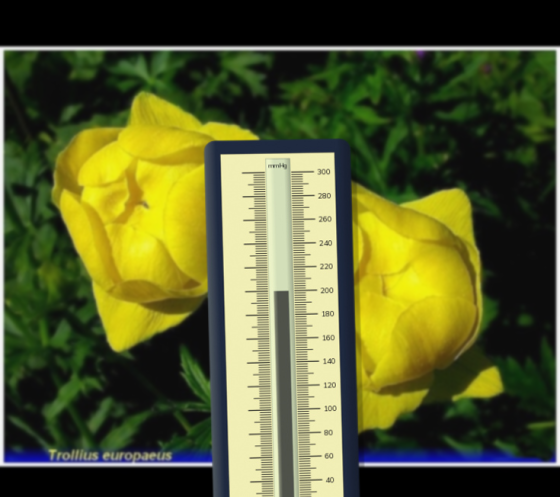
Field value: 200 mmHg
